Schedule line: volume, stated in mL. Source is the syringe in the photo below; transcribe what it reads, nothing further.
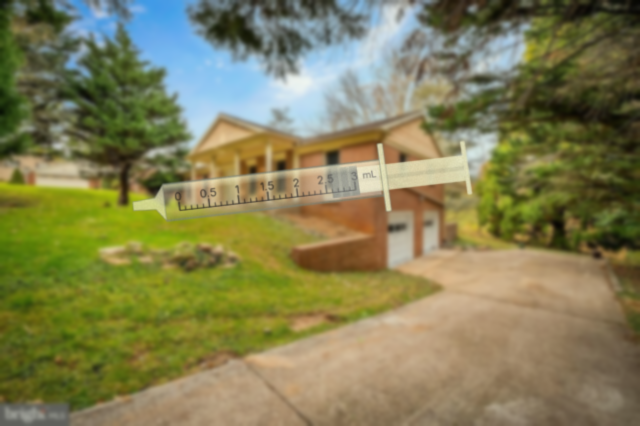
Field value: 2.6 mL
